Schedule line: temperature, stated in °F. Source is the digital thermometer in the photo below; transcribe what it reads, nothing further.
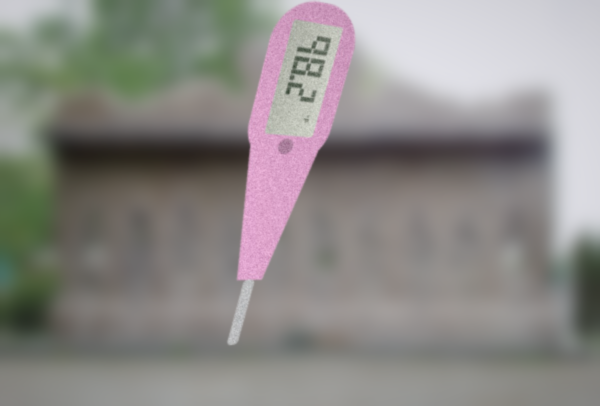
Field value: 98.2 °F
